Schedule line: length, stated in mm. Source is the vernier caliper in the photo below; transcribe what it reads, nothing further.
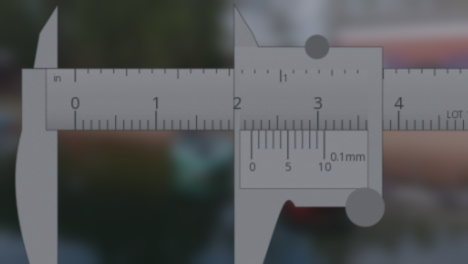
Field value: 21.8 mm
